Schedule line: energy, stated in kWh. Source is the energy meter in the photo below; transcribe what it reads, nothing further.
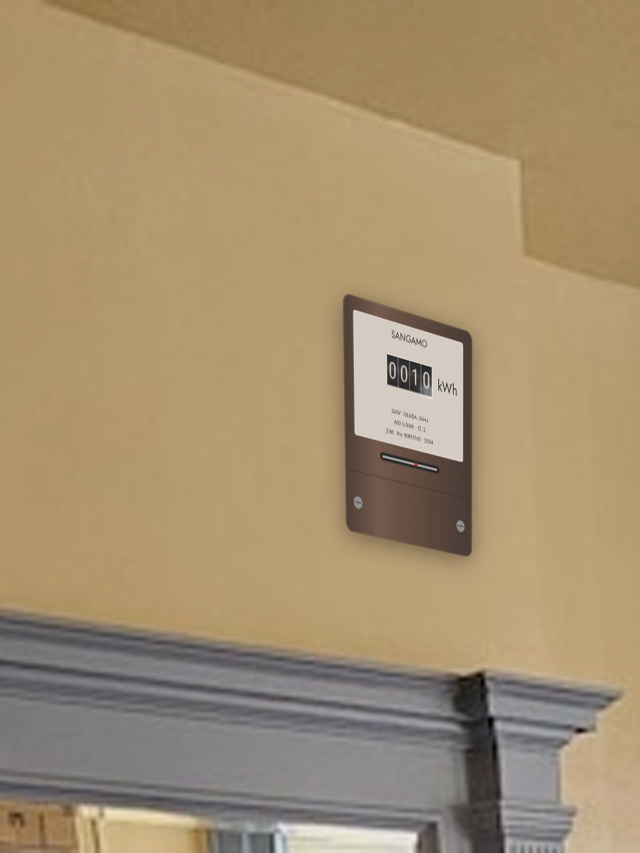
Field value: 10 kWh
